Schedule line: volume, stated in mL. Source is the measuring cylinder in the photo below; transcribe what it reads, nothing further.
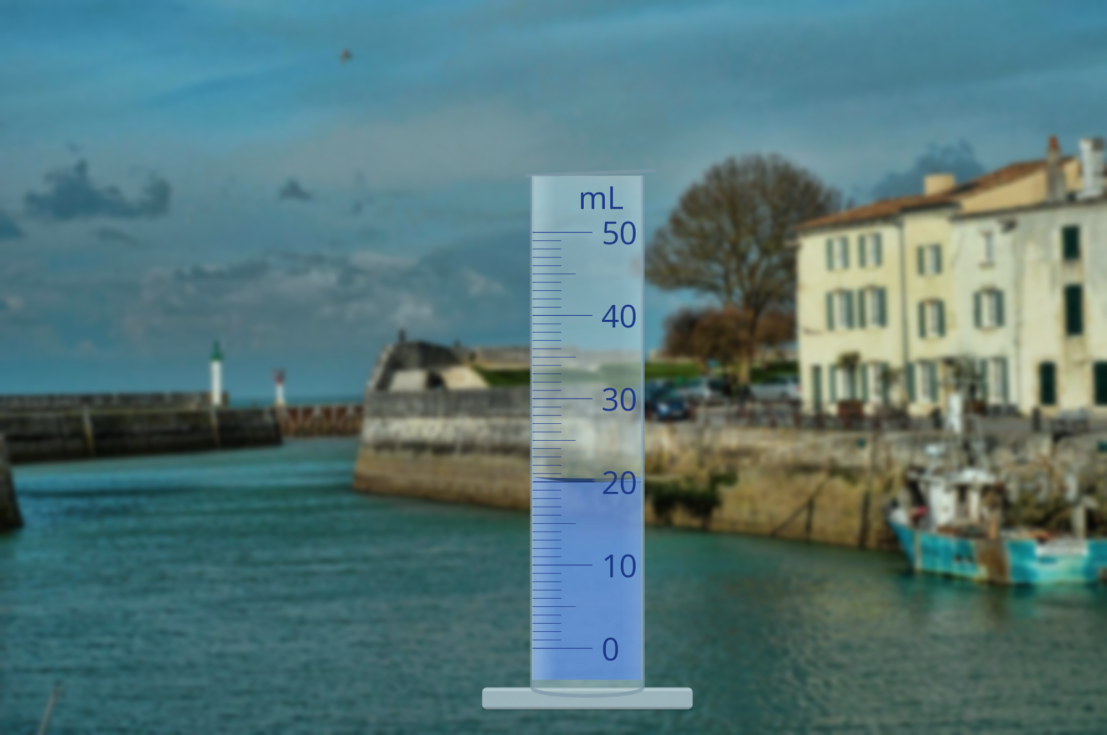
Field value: 20 mL
